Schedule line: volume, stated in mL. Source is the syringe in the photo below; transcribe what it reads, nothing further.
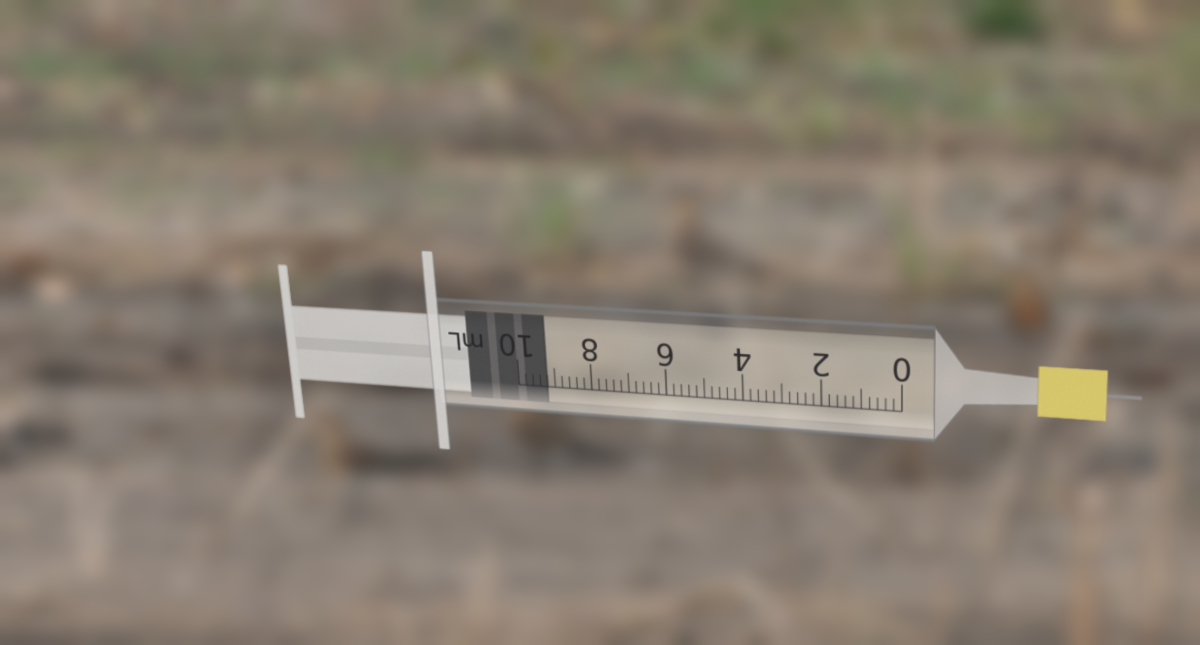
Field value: 9.2 mL
